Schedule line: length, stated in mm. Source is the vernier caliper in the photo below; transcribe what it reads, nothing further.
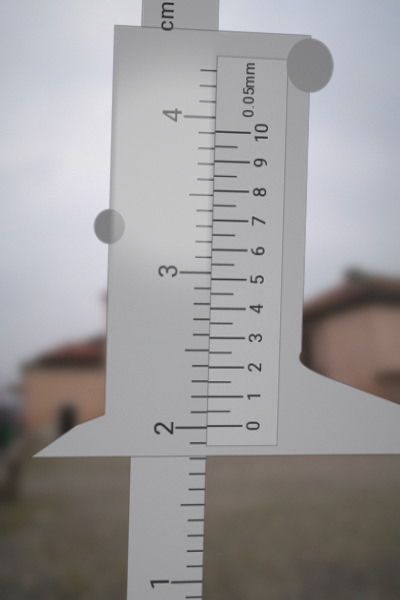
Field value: 20.1 mm
